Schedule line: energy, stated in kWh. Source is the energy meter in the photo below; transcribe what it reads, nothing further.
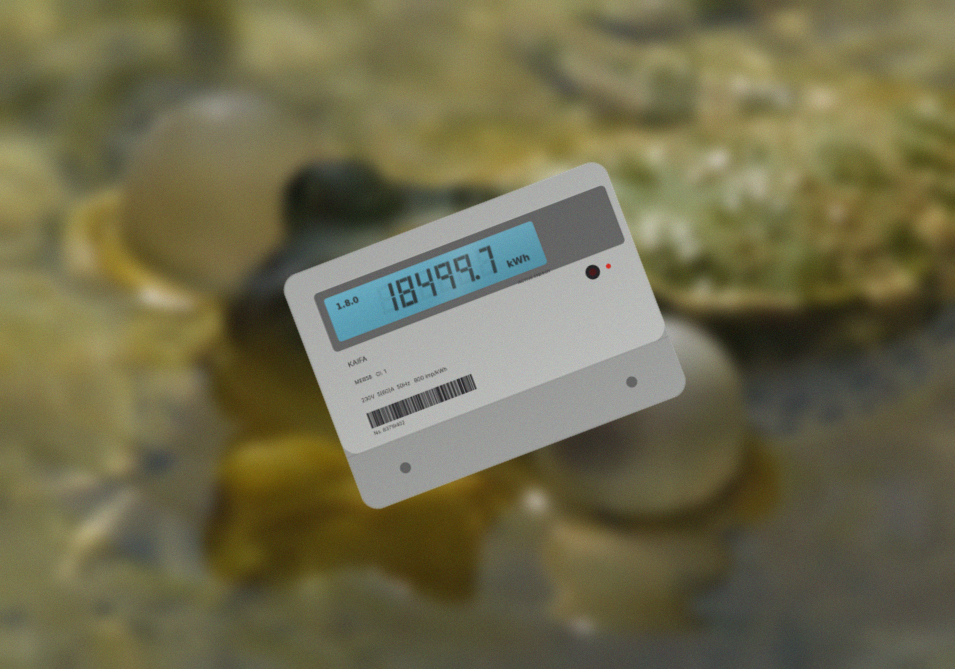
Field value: 18499.7 kWh
